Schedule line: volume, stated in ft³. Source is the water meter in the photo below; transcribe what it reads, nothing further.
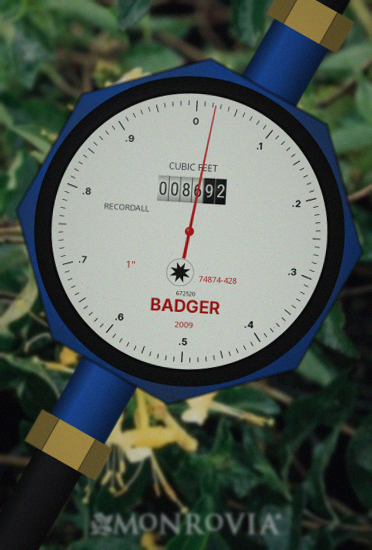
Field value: 8692.02 ft³
